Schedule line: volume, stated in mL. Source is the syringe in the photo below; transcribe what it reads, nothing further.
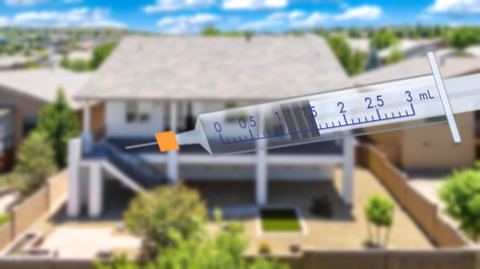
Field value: 1.1 mL
